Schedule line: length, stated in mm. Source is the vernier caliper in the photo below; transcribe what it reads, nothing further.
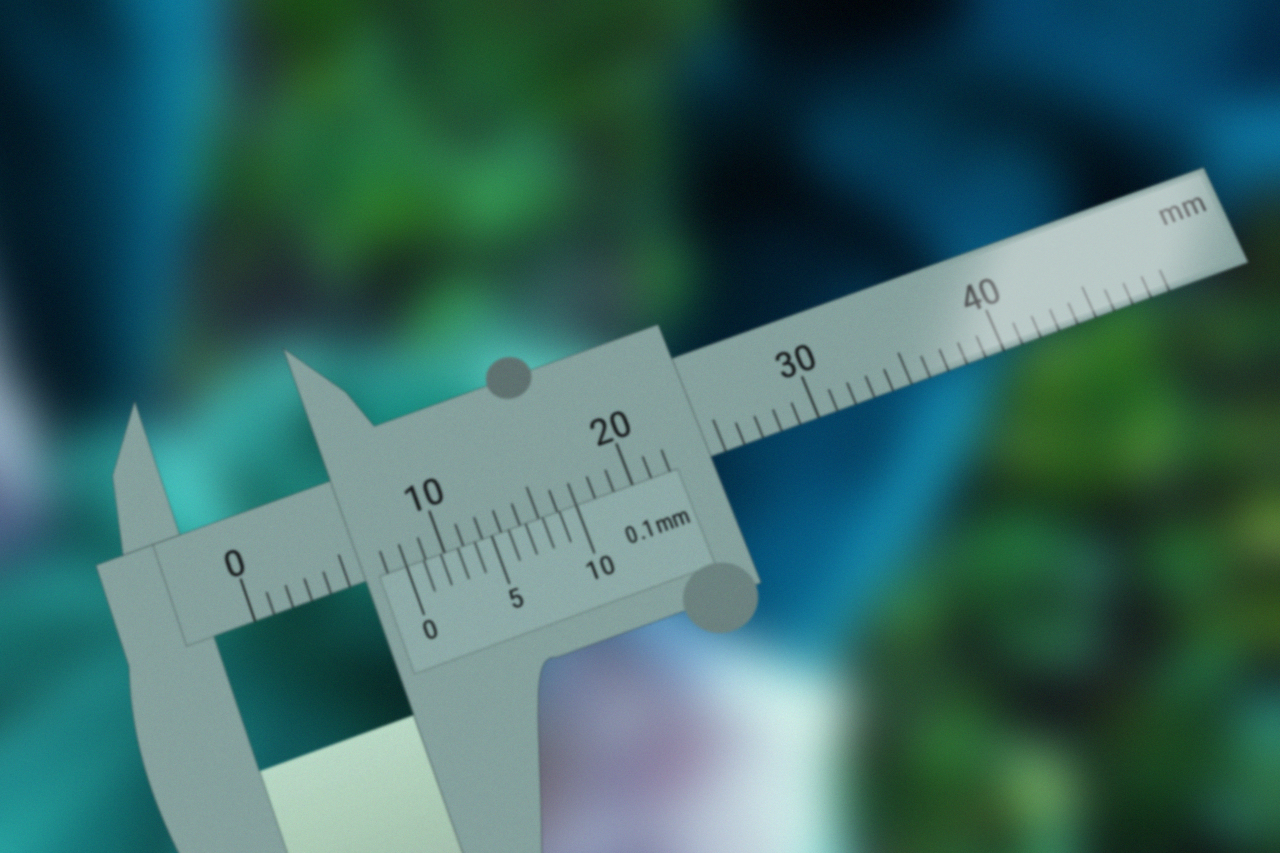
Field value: 8.0 mm
